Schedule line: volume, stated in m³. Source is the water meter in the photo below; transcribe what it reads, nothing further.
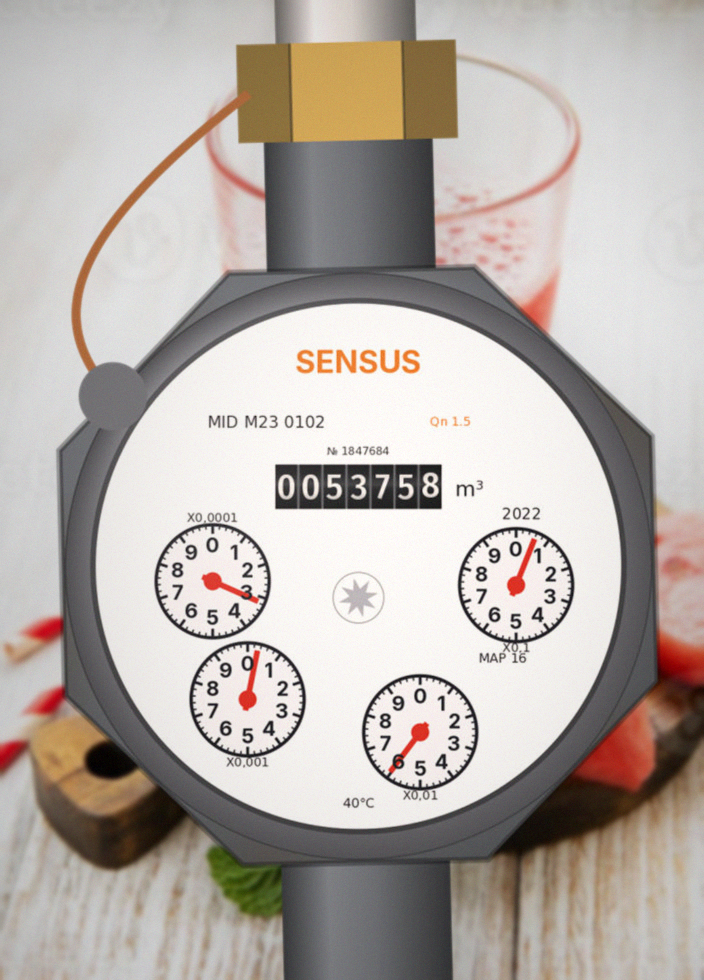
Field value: 53758.0603 m³
